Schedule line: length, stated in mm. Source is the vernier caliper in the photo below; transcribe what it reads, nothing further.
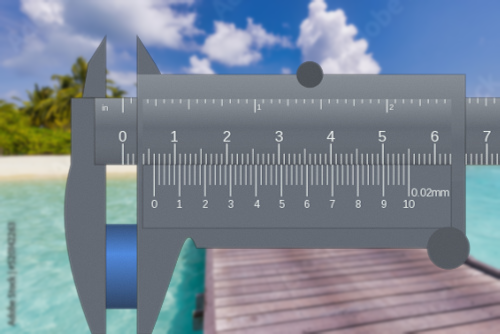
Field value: 6.0 mm
